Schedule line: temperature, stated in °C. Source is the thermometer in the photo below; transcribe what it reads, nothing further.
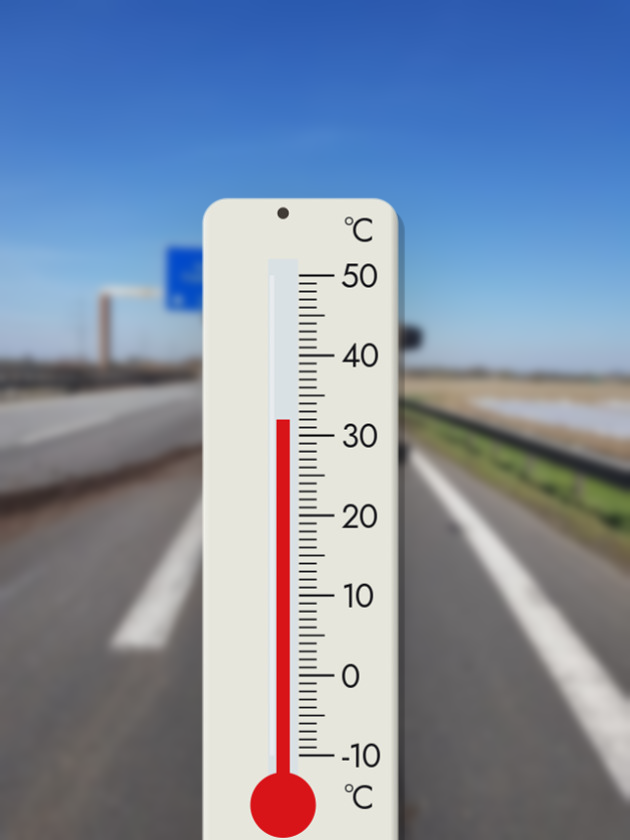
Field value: 32 °C
